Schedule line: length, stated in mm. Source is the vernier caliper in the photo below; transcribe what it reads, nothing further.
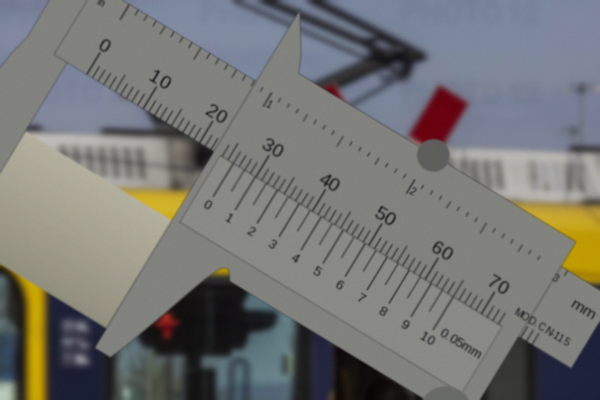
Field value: 26.0 mm
